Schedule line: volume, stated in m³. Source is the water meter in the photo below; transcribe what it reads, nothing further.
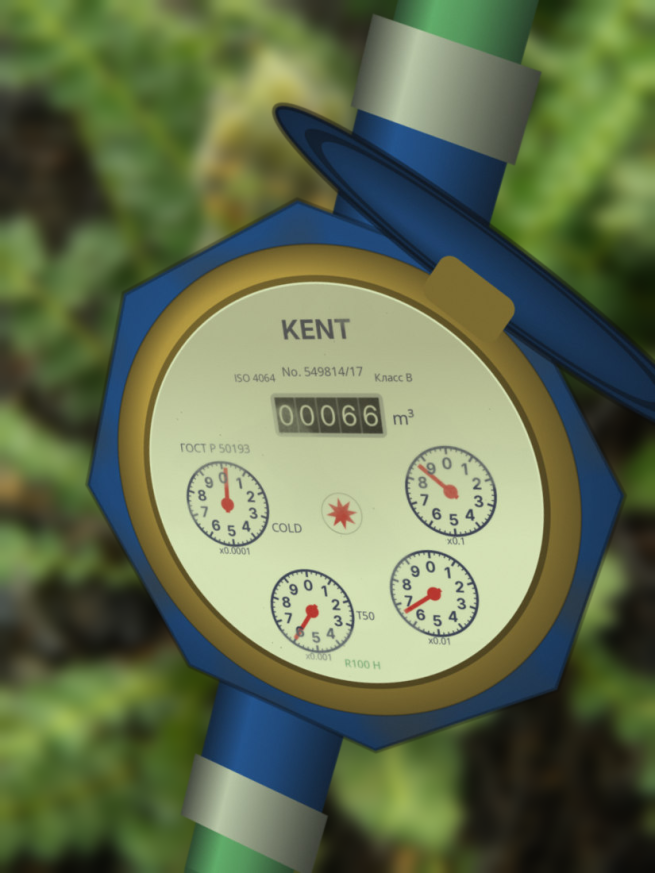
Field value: 66.8660 m³
